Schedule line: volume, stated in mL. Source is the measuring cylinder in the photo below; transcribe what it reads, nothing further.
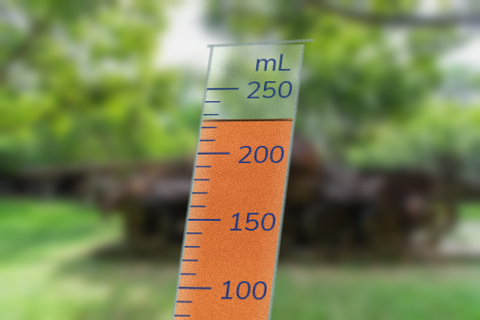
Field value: 225 mL
